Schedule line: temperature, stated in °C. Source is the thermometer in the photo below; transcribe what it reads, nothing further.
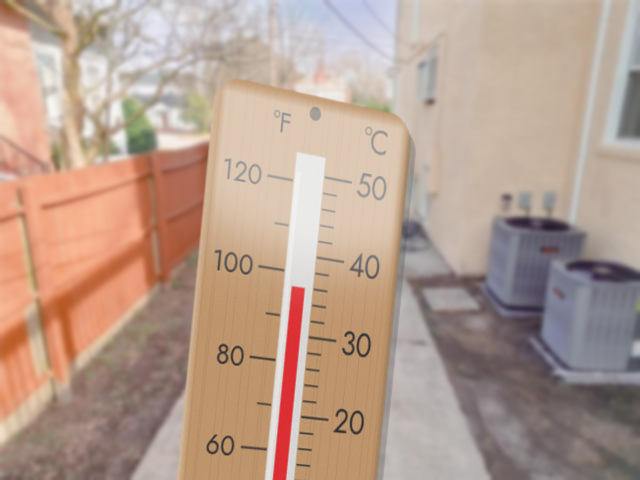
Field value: 36 °C
